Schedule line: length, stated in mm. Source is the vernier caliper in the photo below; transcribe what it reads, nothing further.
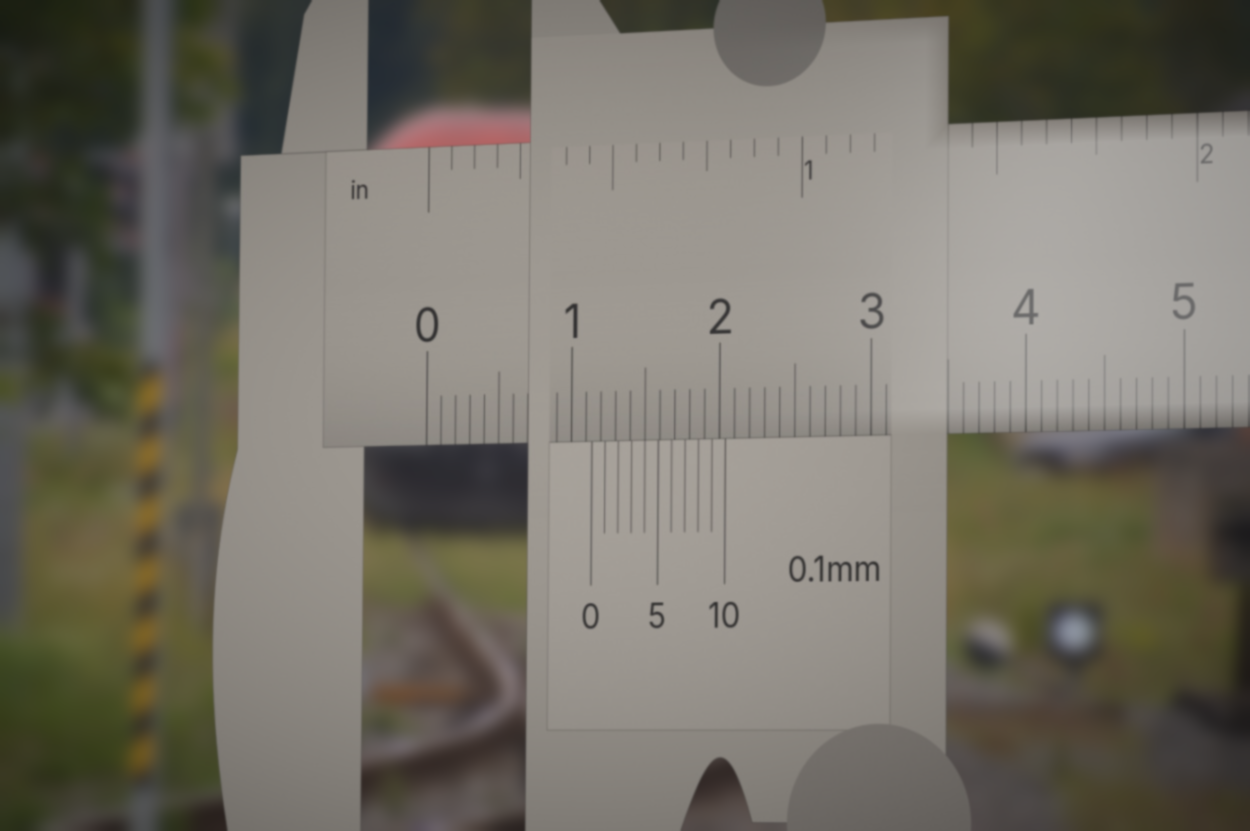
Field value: 11.4 mm
